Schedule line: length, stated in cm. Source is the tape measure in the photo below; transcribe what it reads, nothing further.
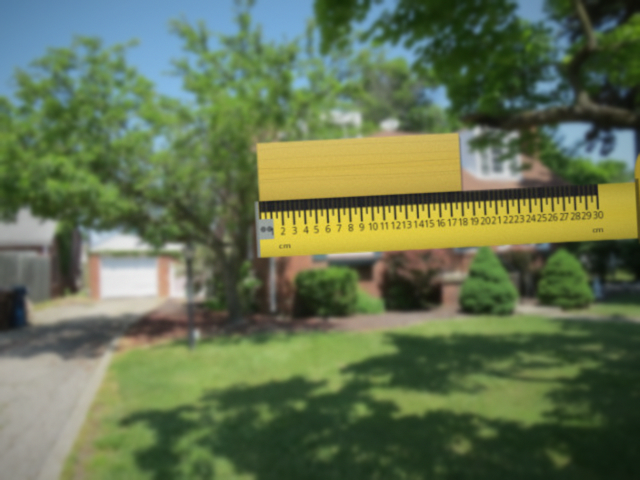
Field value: 18 cm
